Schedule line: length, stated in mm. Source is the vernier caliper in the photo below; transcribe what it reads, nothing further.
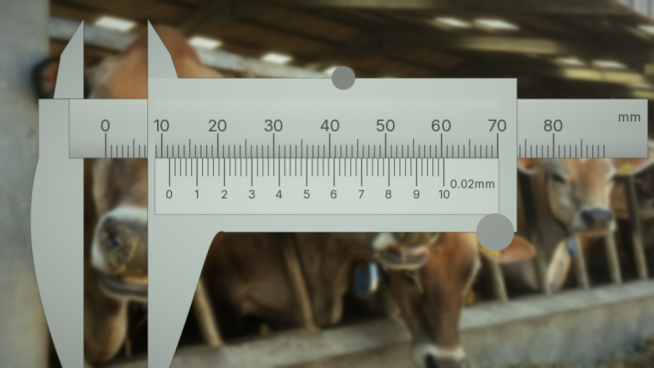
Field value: 11.4 mm
